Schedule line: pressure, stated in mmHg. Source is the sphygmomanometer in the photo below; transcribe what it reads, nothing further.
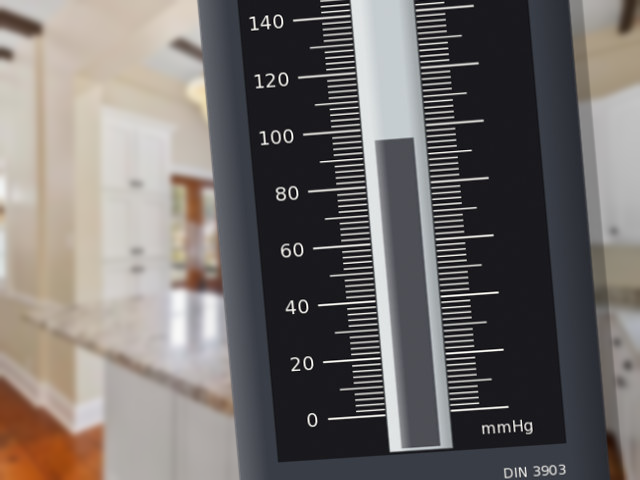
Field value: 96 mmHg
